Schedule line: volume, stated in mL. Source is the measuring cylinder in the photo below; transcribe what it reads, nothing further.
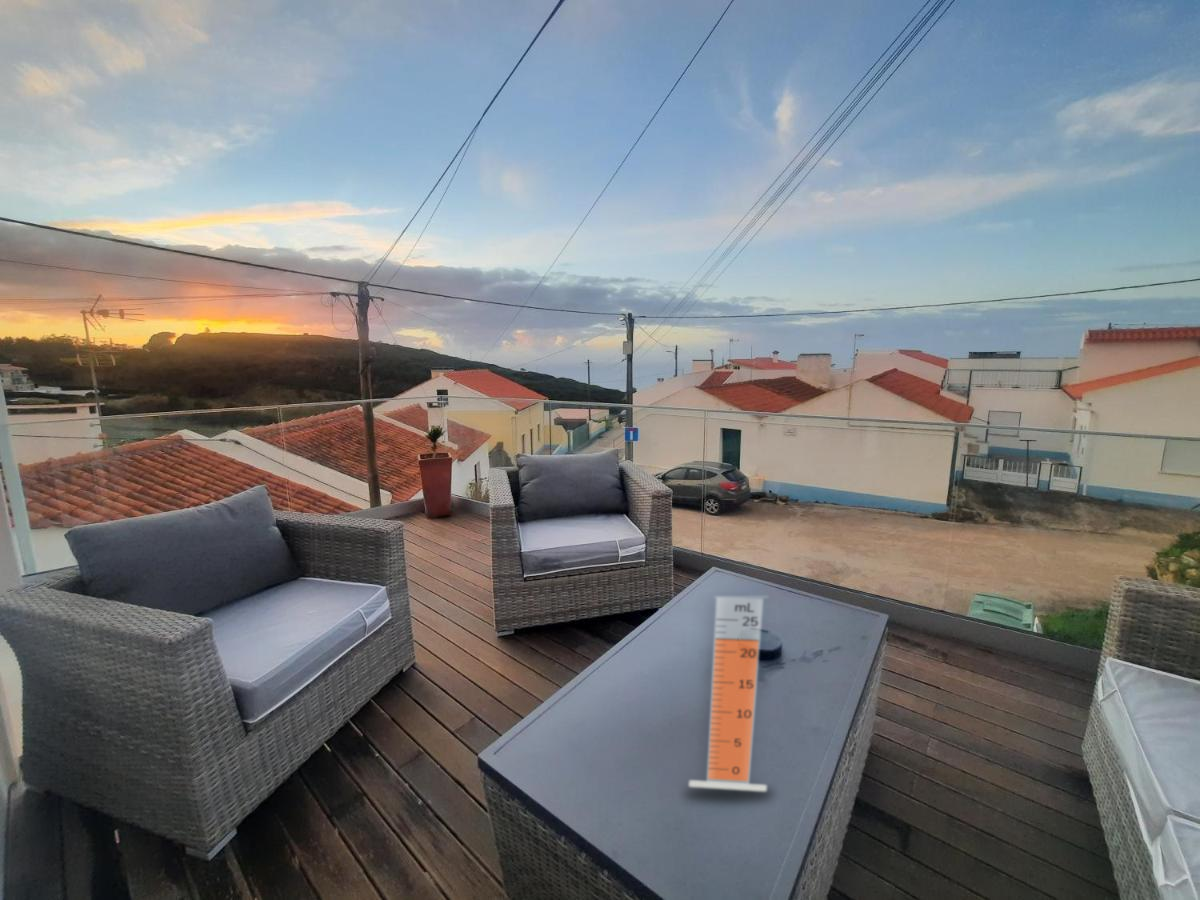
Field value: 22 mL
